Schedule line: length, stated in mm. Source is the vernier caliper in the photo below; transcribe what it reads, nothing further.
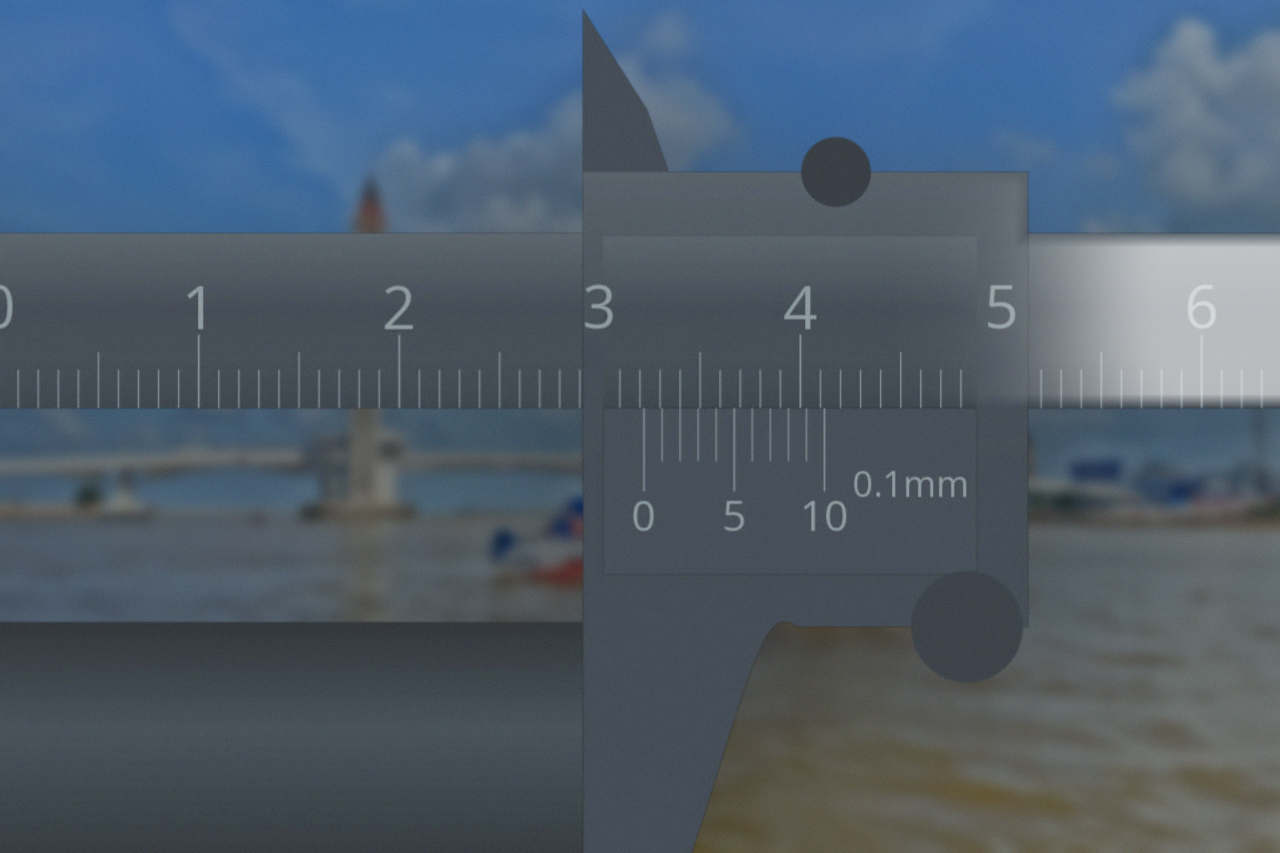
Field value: 32.2 mm
